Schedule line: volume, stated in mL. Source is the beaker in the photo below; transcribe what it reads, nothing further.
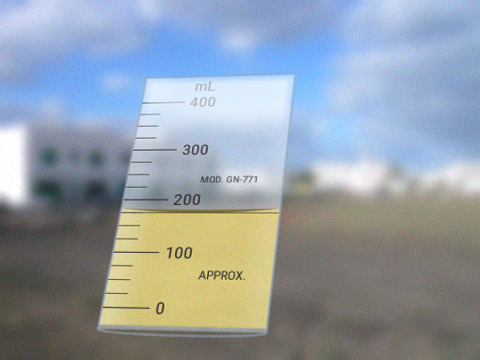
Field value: 175 mL
